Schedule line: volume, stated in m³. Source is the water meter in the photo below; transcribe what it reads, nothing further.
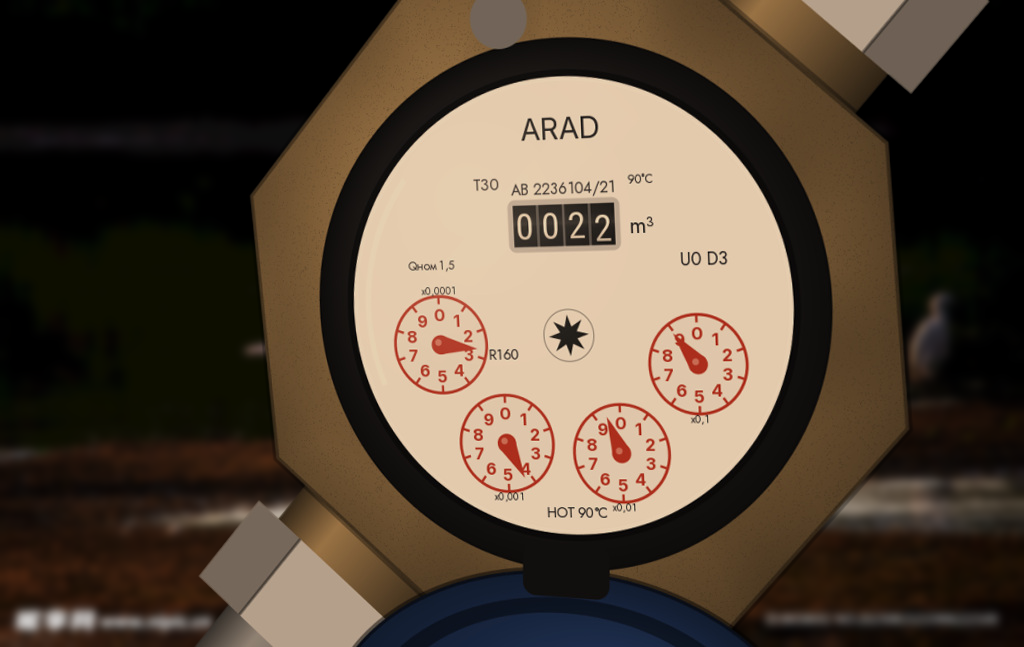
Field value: 21.8942 m³
